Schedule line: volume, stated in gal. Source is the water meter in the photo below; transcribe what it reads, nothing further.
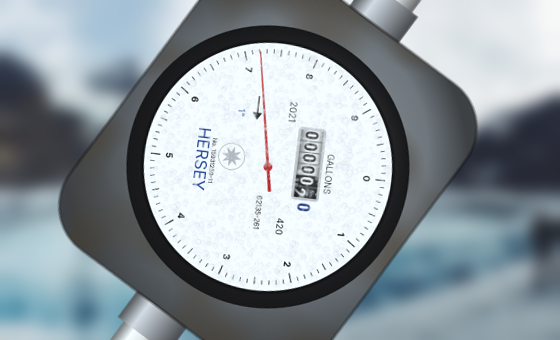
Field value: 17.2 gal
